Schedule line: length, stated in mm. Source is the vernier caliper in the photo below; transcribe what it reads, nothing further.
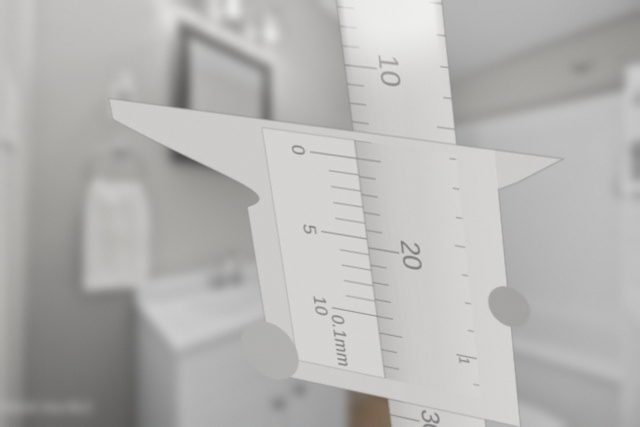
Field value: 15.0 mm
